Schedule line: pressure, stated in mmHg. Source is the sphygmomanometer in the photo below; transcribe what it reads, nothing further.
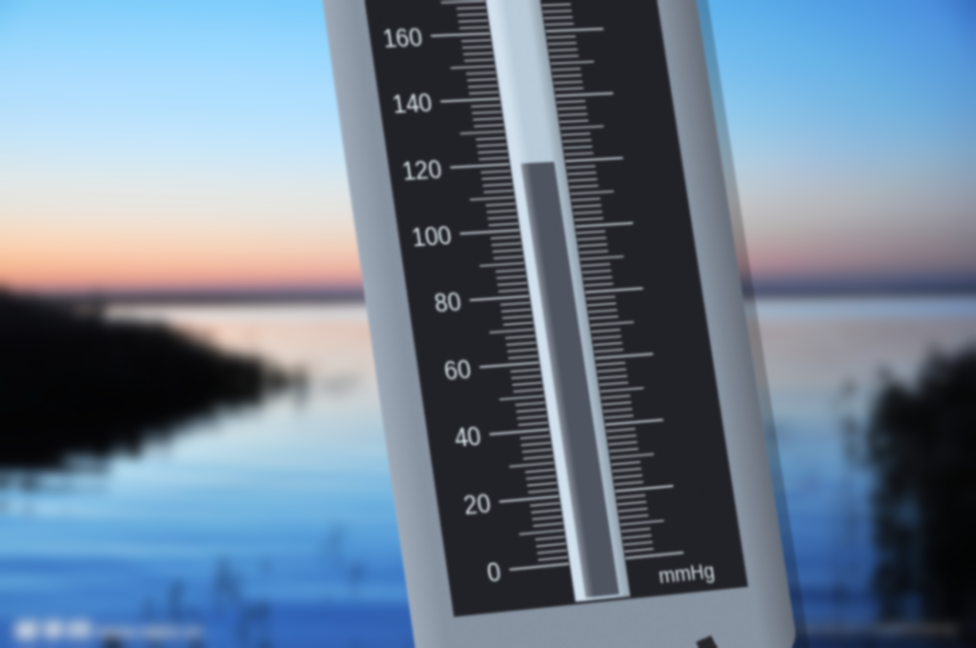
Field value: 120 mmHg
